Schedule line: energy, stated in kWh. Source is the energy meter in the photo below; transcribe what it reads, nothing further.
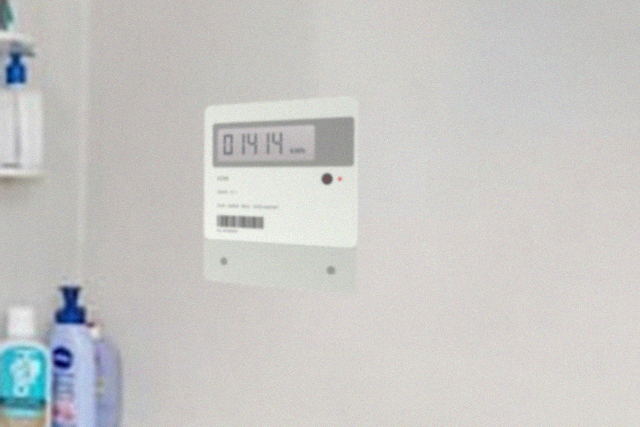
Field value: 1414 kWh
